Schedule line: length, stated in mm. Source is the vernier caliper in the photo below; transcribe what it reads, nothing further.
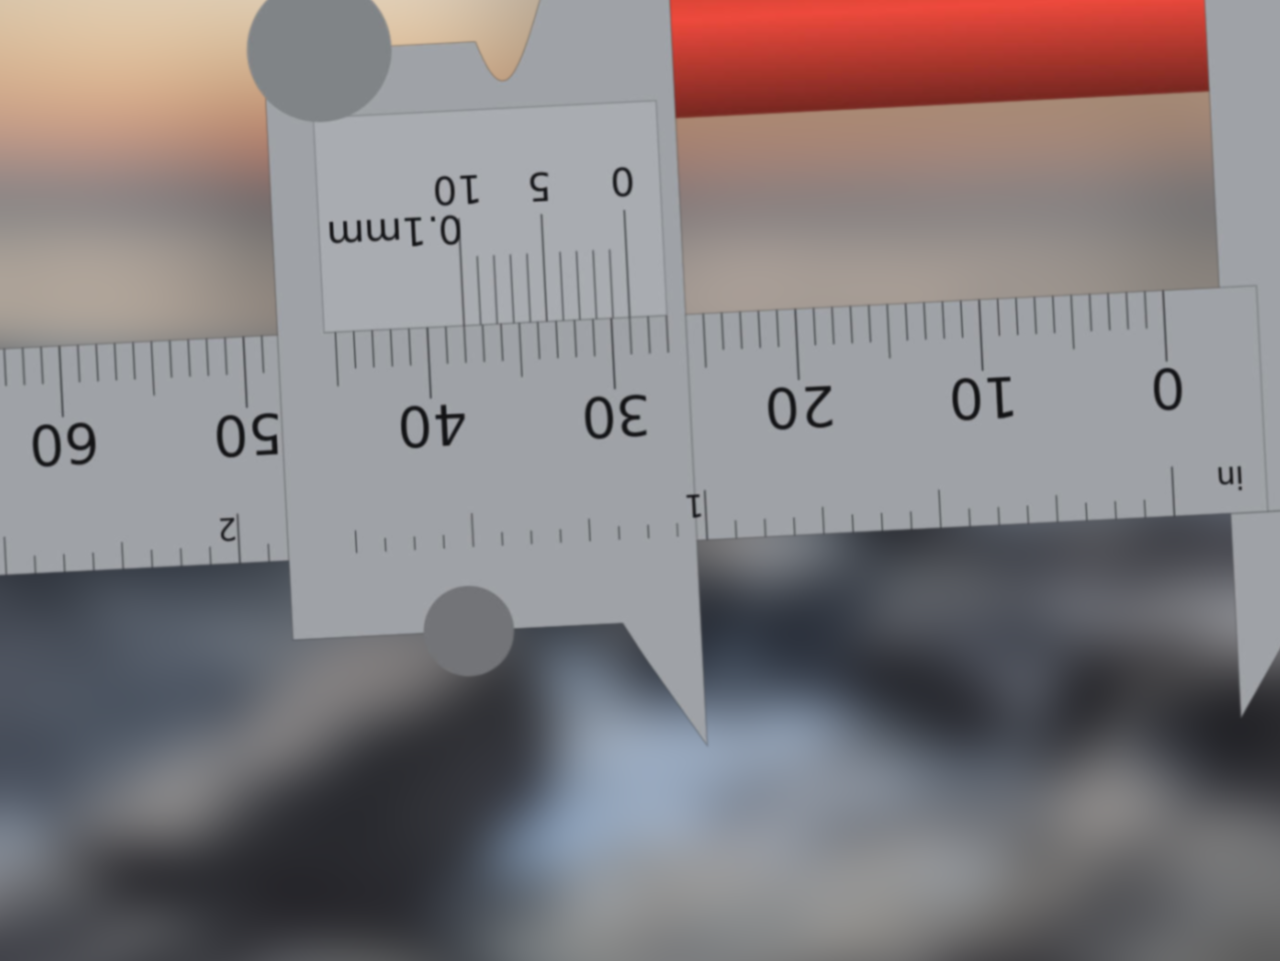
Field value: 29.0 mm
